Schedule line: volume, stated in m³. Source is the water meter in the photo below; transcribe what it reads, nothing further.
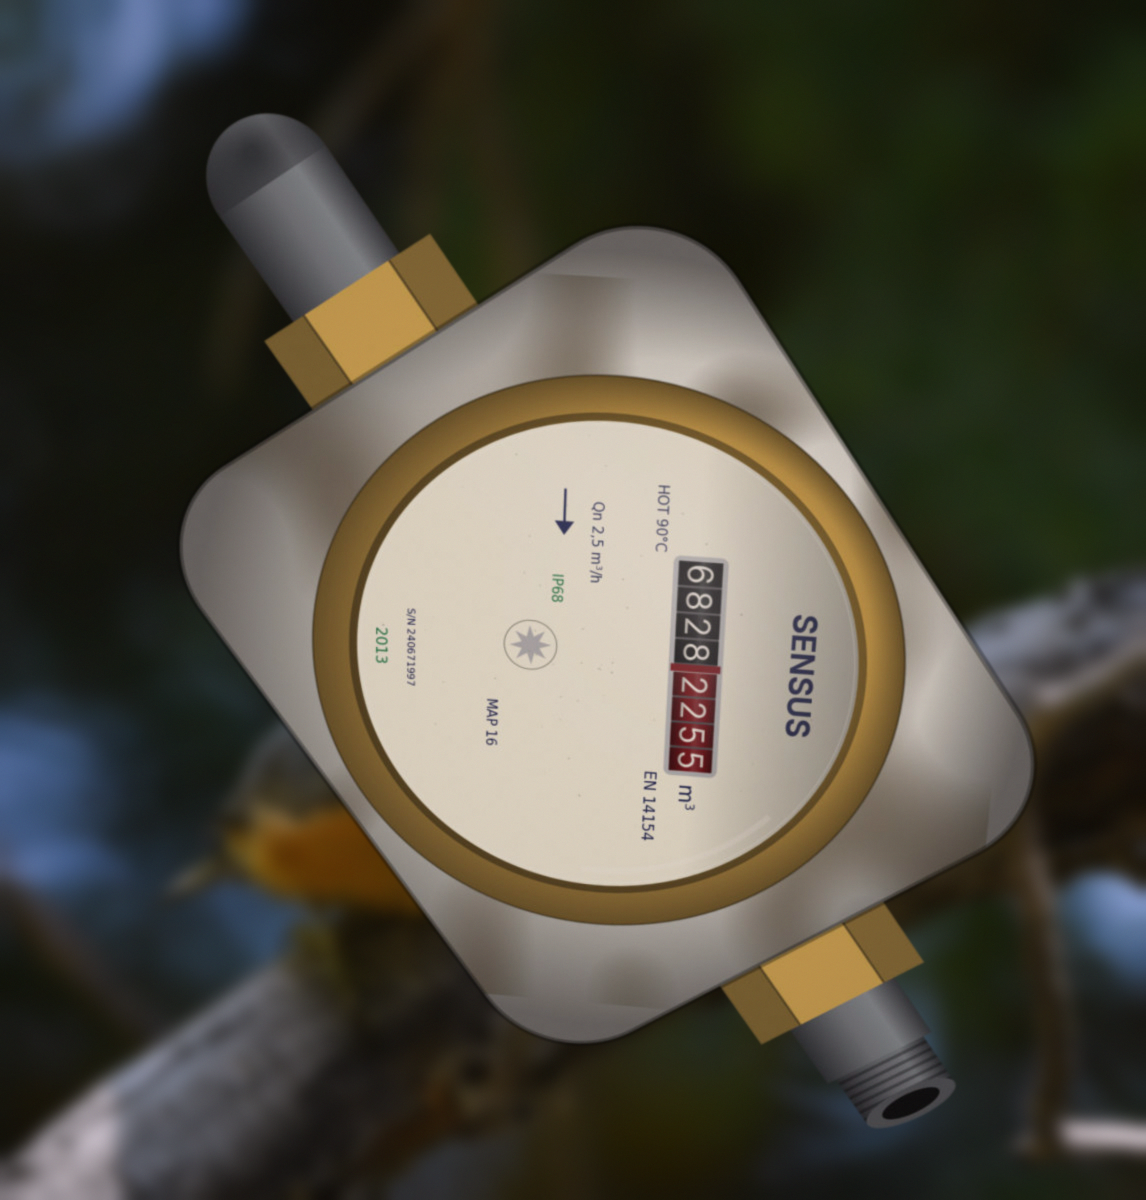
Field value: 6828.2255 m³
